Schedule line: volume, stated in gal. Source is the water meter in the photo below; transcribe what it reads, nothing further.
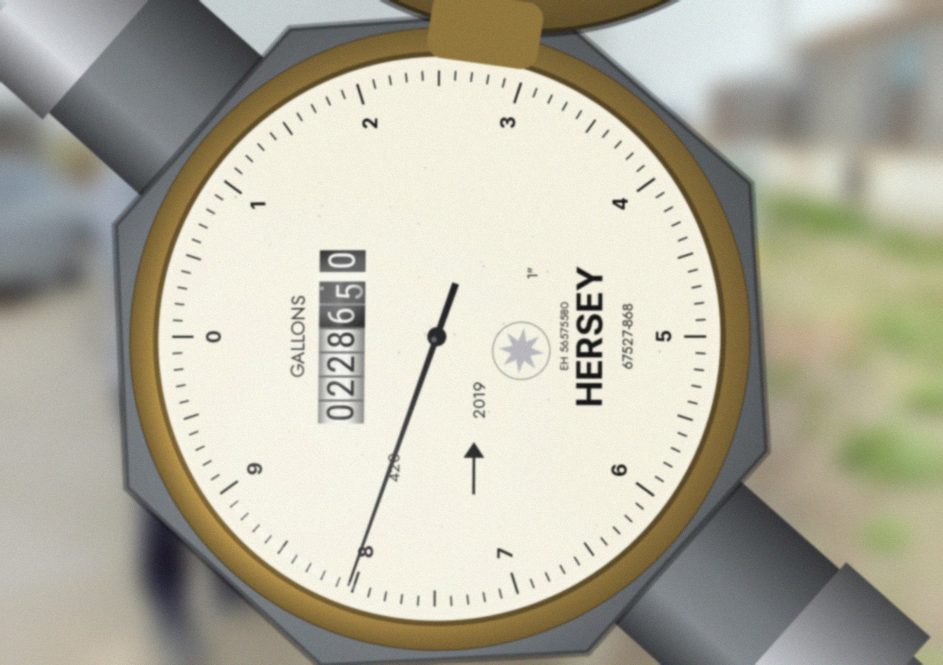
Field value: 228648.0 gal
